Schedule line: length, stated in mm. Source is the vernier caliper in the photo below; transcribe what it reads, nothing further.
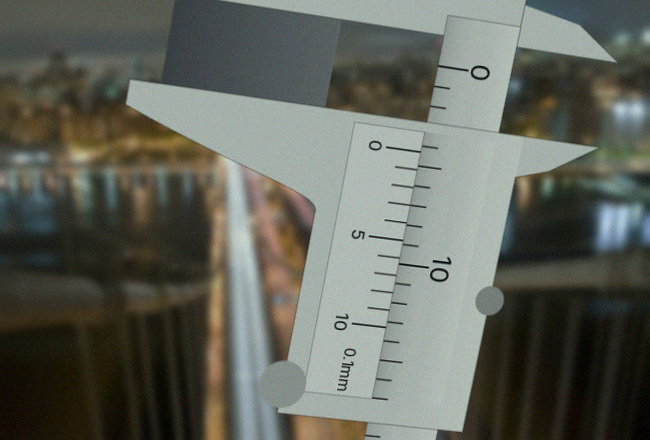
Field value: 4.3 mm
